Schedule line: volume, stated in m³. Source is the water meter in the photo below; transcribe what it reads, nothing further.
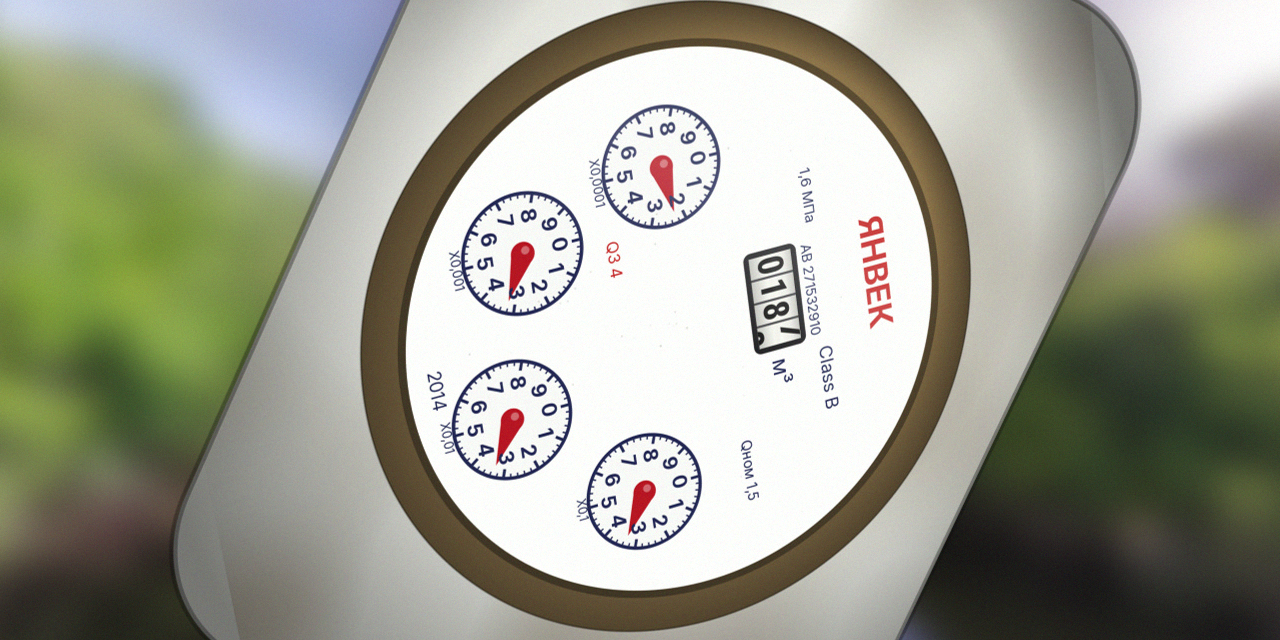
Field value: 187.3332 m³
